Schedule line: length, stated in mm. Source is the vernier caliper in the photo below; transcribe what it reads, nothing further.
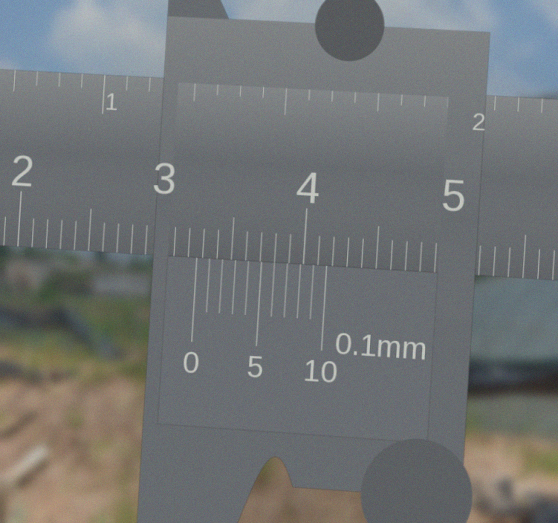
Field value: 32.6 mm
